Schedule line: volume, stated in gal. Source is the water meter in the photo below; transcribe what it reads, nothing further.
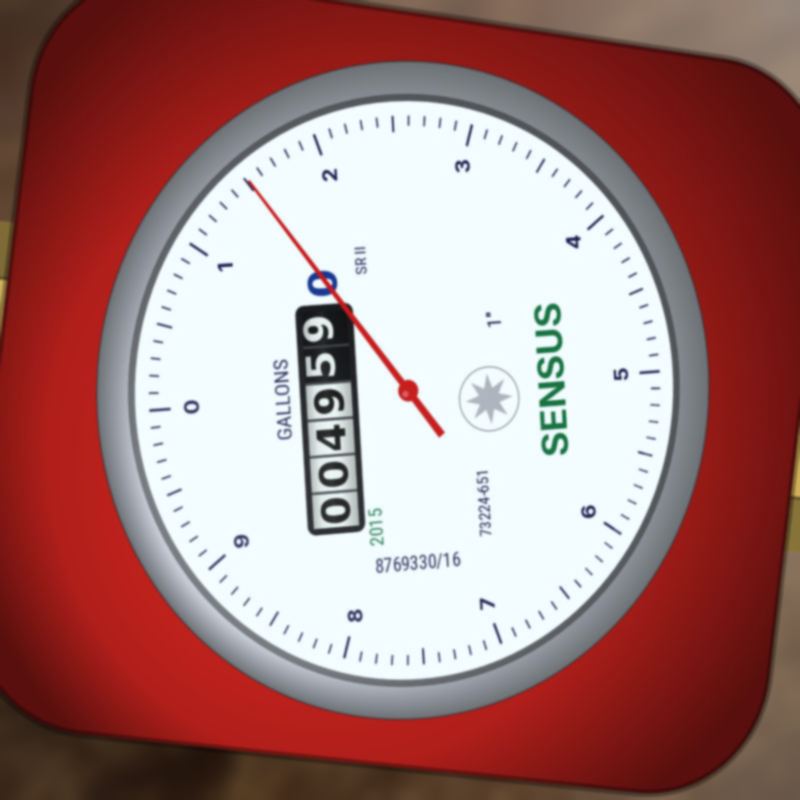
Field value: 49591.5 gal
